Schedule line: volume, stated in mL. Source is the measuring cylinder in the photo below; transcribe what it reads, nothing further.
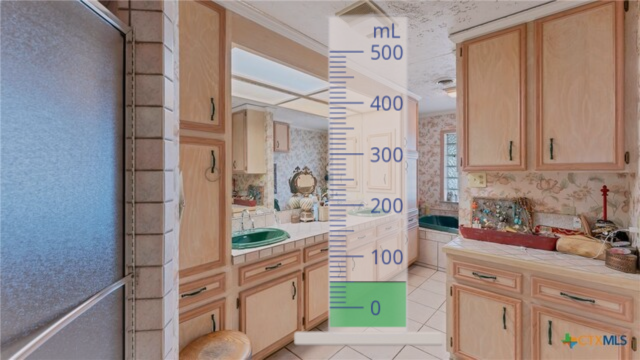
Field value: 50 mL
